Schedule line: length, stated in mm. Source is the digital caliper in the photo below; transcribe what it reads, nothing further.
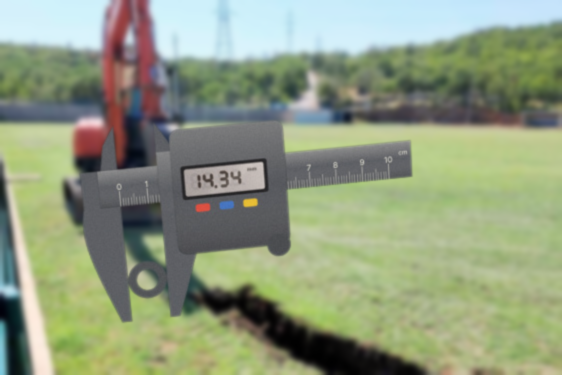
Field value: 14.34 mm
